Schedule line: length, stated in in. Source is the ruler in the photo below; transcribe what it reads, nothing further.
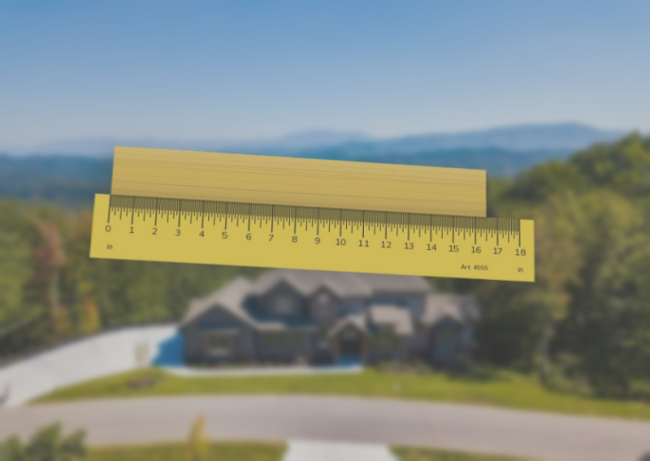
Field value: 16.5 in
